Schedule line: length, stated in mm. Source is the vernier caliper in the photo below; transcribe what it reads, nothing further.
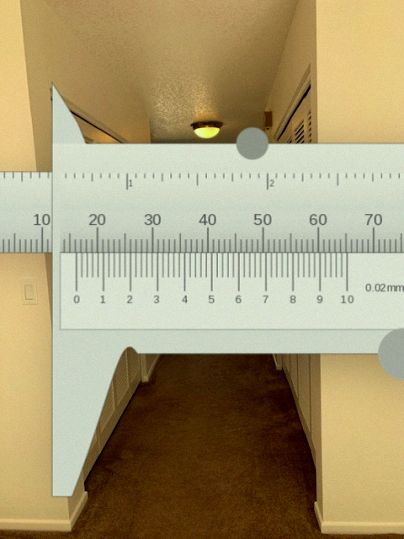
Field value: 16.2 mm
